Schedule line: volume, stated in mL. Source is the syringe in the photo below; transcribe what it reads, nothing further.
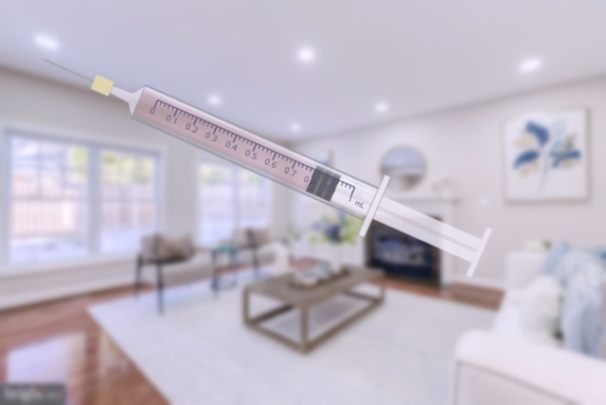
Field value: 0.8 mL
